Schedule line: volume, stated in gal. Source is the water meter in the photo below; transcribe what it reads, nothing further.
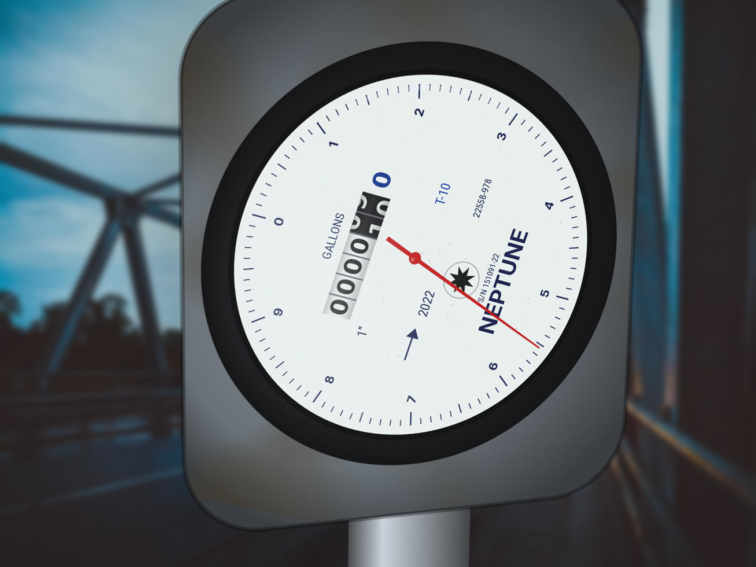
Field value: 95.5 gal
